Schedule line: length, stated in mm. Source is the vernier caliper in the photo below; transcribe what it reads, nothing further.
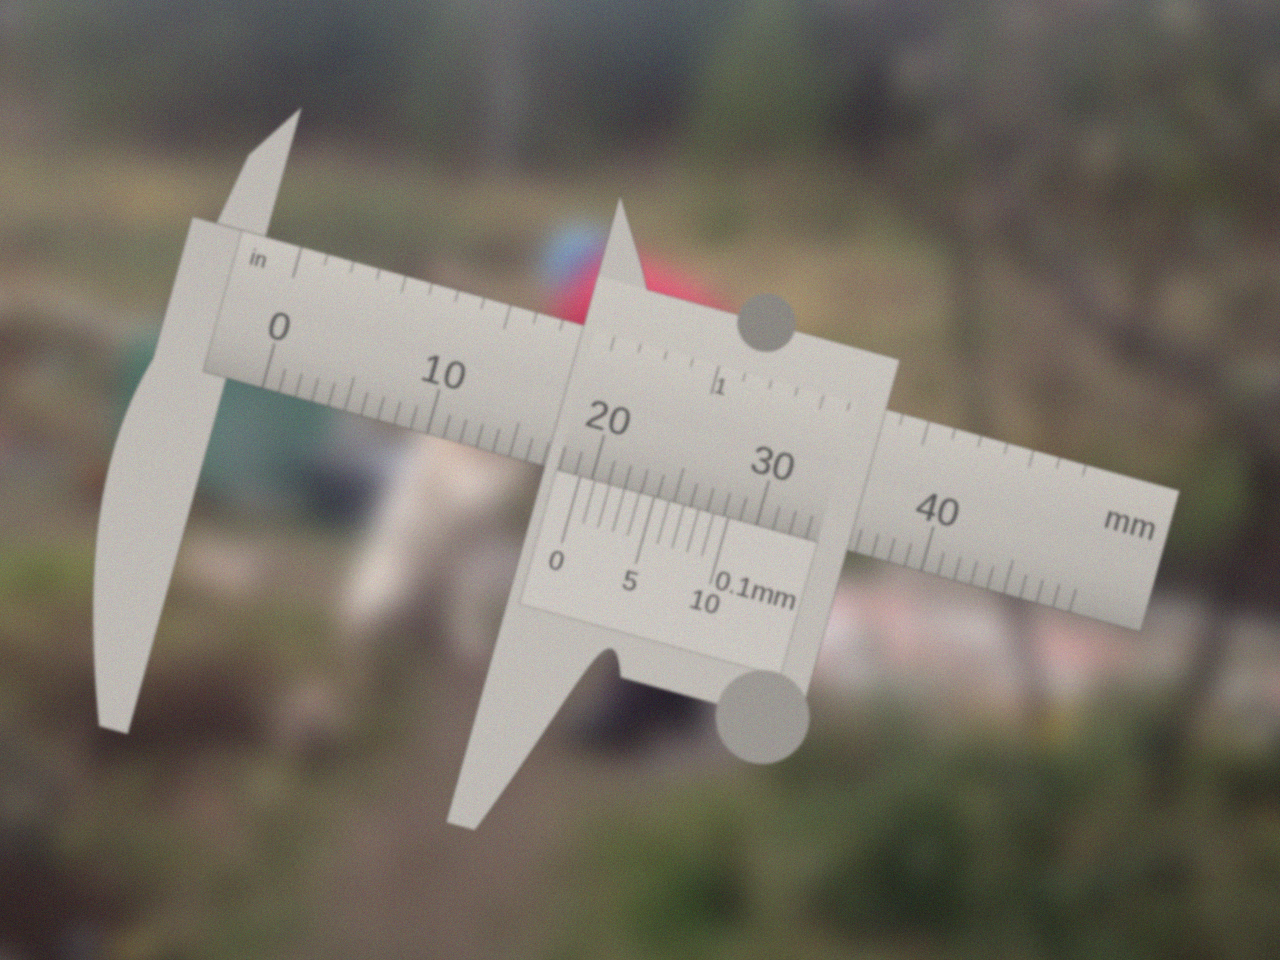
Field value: 19.3 mm
